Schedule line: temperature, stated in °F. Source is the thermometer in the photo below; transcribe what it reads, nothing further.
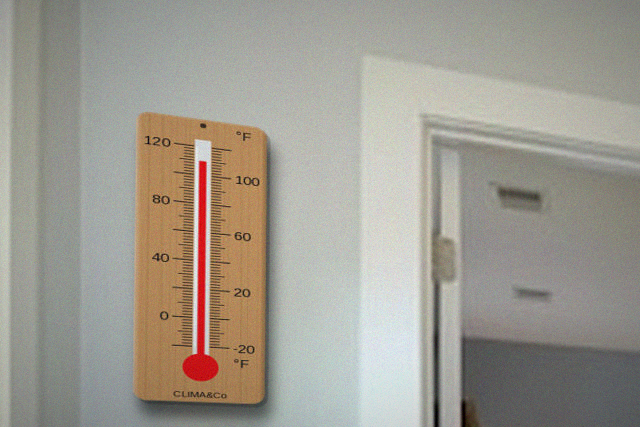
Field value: 110 °F
